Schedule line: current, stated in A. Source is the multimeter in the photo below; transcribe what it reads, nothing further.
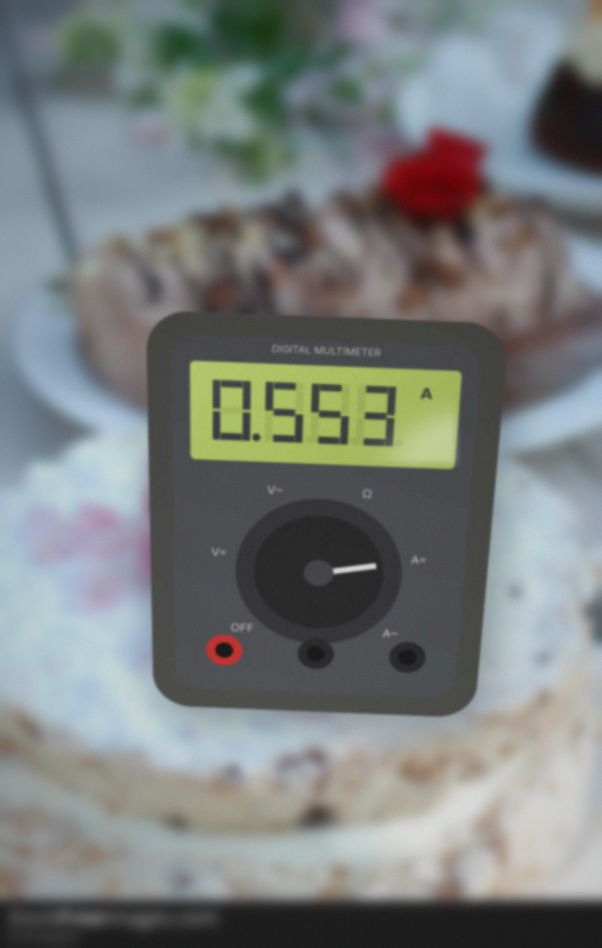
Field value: 0.553 A
